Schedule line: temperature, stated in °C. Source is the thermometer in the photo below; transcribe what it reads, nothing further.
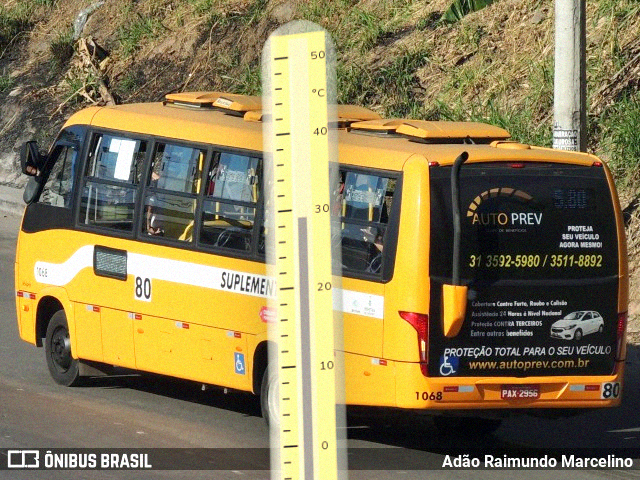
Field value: 29 °C
